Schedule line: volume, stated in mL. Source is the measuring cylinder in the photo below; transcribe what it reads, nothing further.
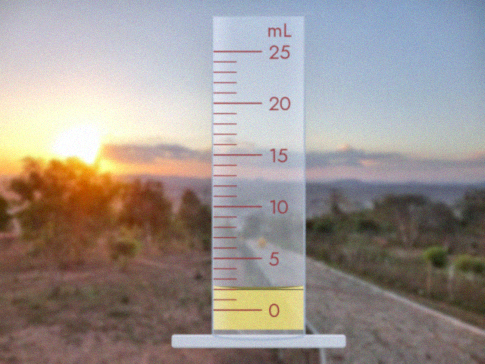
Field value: 2 mL
